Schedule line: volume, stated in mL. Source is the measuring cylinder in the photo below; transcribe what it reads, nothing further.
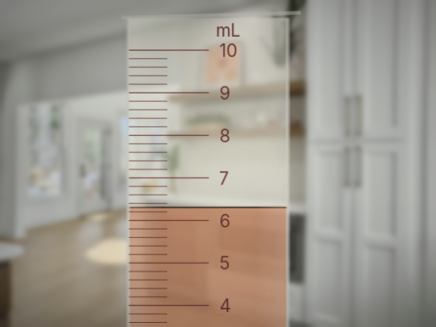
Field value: 6.3 mL
